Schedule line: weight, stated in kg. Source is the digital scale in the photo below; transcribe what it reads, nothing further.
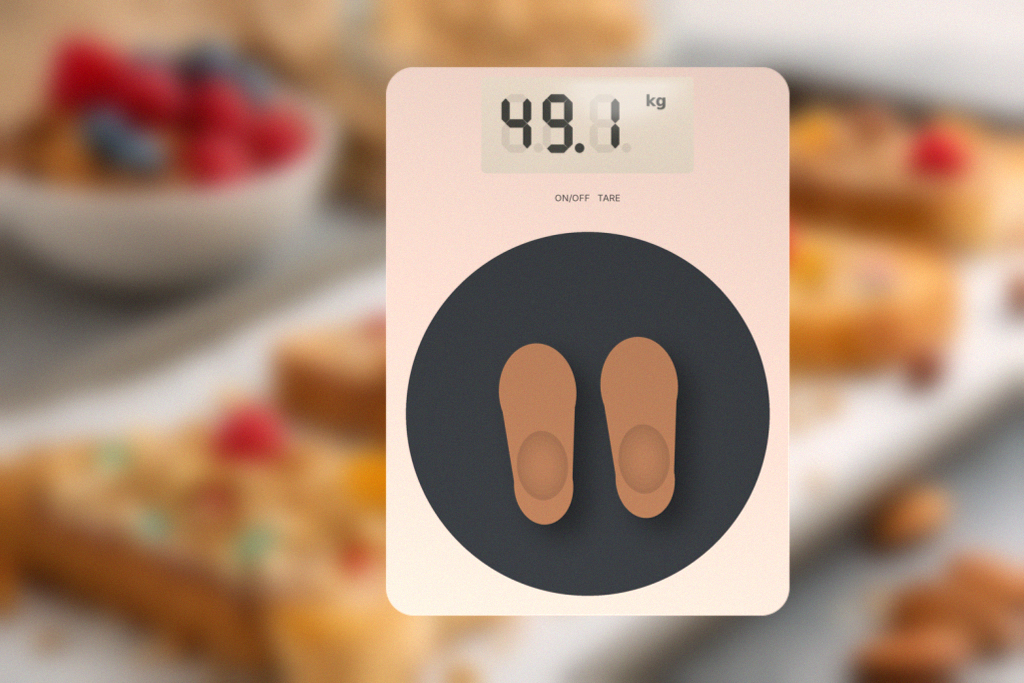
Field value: 49.1 kg
